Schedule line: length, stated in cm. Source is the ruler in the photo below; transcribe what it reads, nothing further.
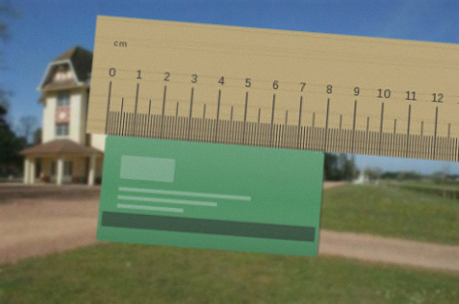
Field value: 8 cm
